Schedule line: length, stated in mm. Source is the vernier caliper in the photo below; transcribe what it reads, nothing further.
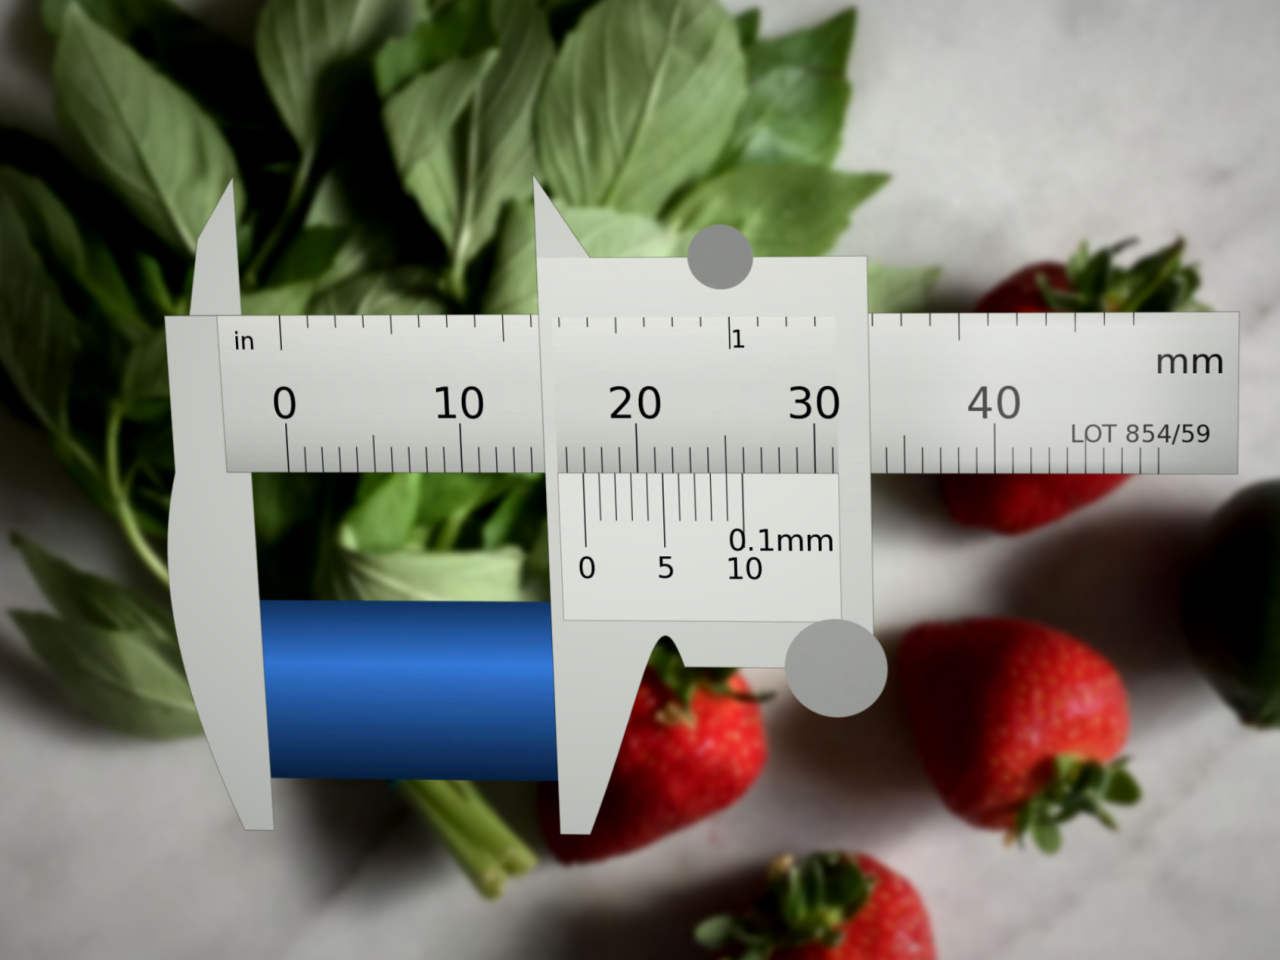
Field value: 16.9 mm
